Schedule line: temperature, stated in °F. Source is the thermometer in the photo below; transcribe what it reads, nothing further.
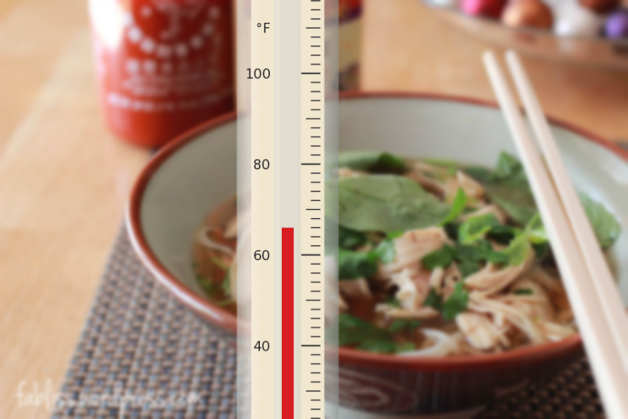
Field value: 66 °F
